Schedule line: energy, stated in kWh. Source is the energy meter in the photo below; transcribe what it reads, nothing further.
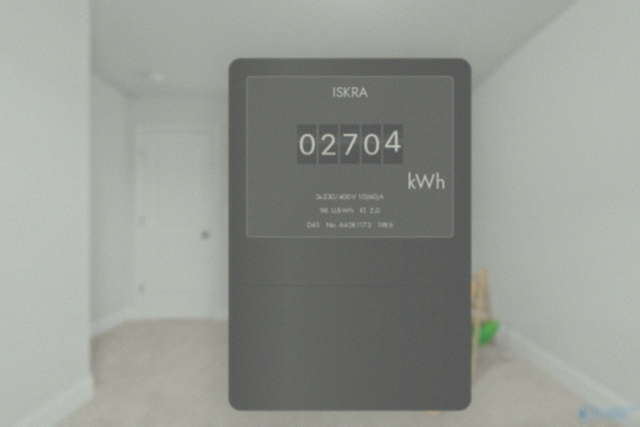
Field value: 2704 kWh
